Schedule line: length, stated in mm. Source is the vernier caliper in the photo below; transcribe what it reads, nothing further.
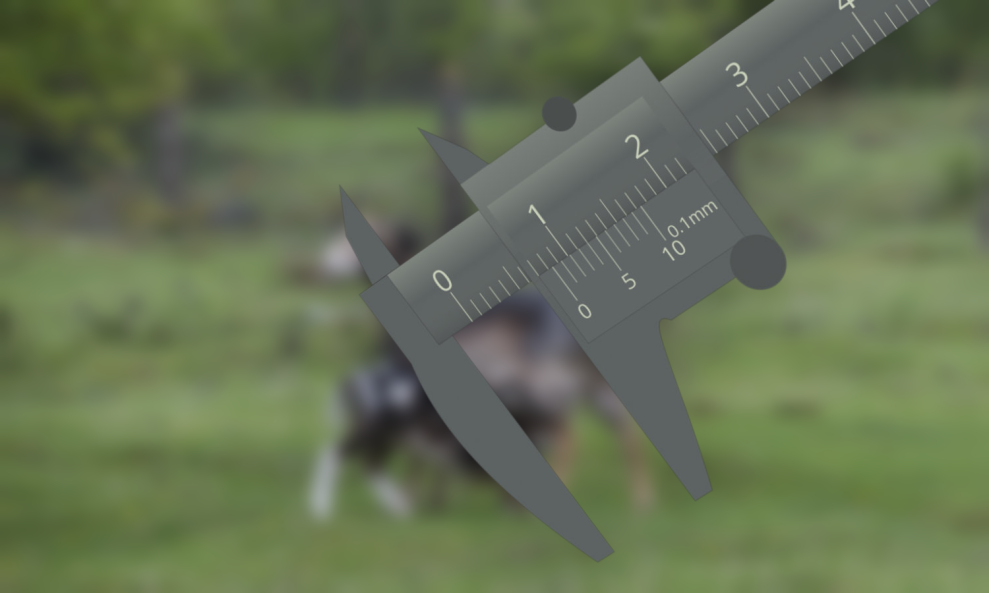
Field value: 8.4 mm
